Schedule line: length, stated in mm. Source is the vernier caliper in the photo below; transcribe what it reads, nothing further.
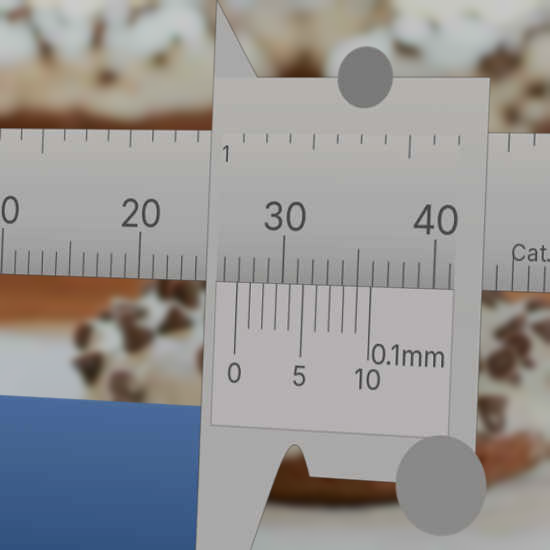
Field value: 26.9 mm
